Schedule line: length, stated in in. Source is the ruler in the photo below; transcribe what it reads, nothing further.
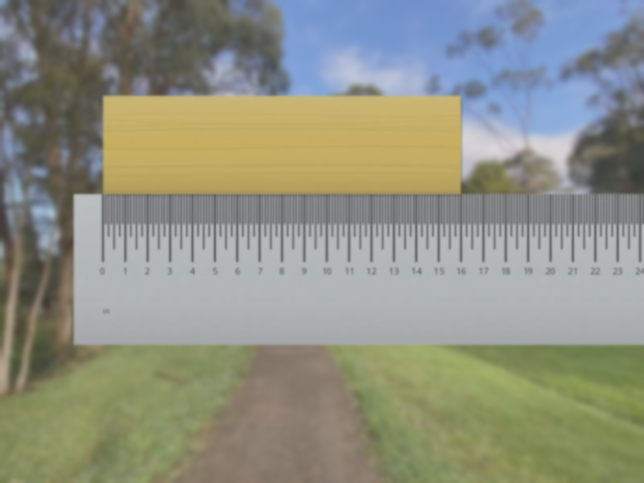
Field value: 16 in
